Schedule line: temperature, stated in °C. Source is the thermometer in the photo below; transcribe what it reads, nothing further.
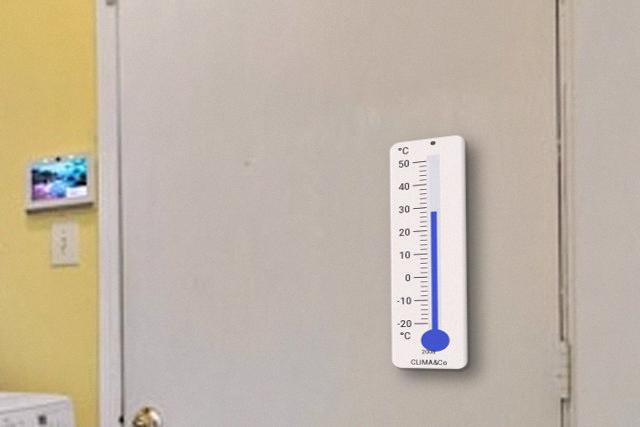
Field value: 28 °C
